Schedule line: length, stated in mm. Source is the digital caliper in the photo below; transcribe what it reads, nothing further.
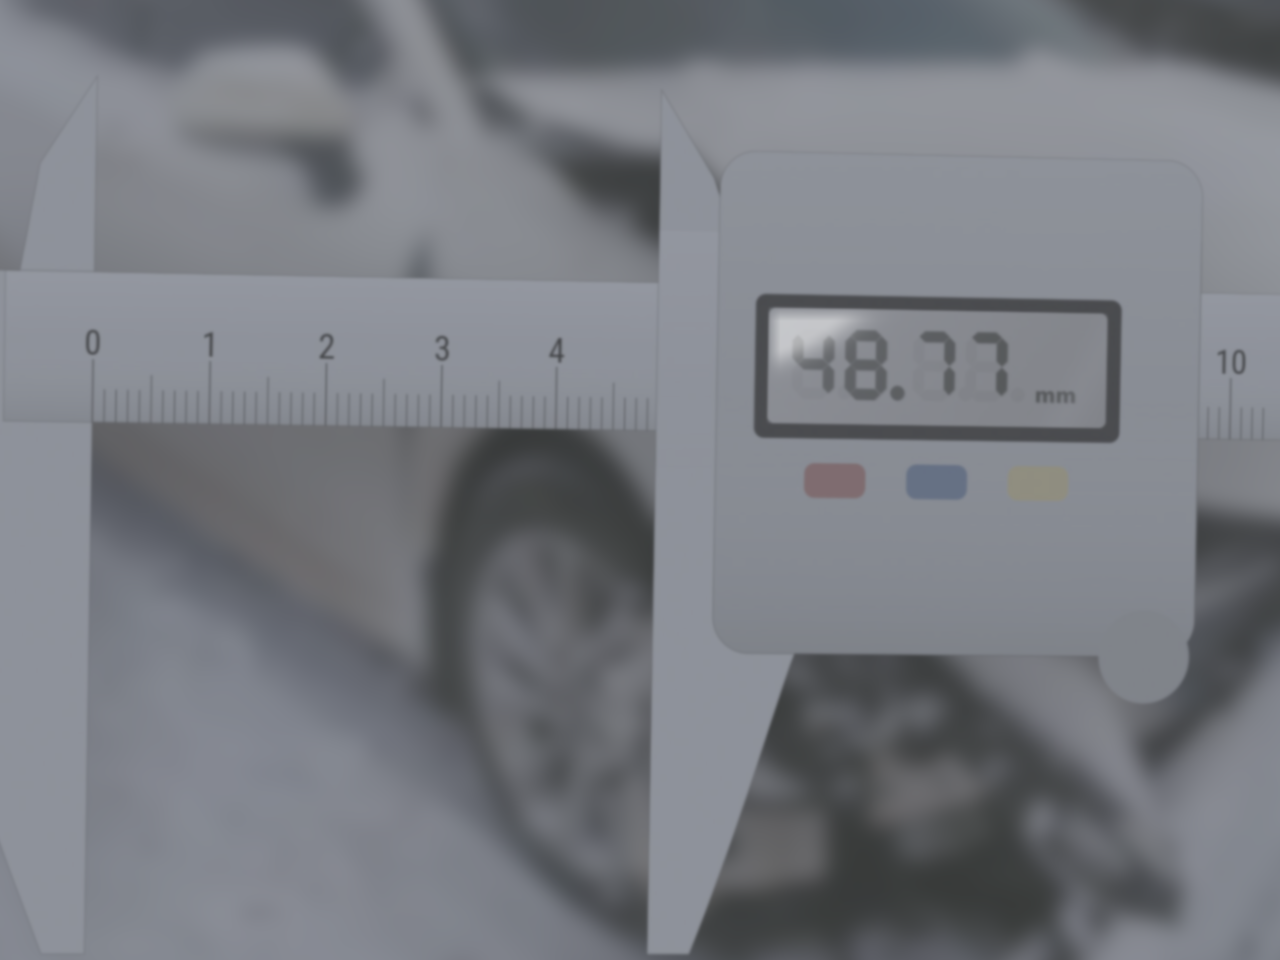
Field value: 48.77 mm
